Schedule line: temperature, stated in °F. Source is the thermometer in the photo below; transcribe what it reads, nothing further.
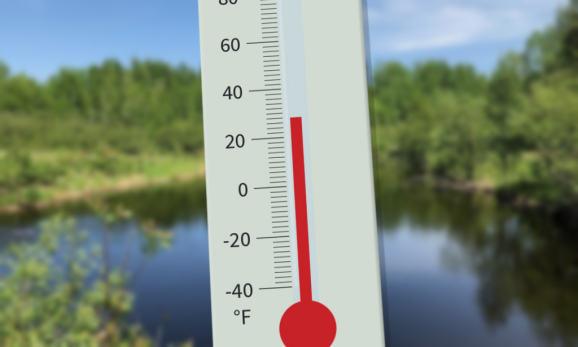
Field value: 28 °F
